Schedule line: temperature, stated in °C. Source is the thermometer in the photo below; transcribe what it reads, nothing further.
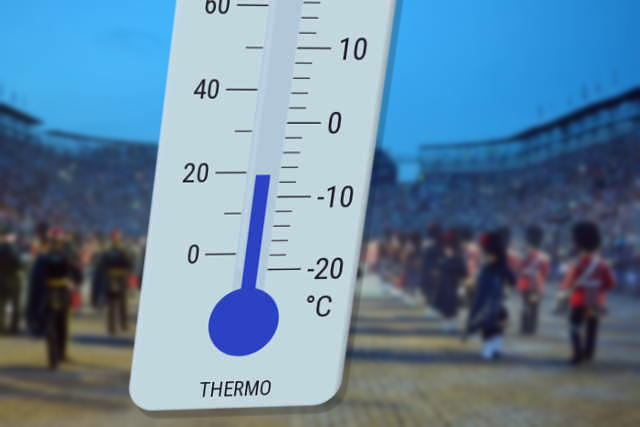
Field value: -7 °C
